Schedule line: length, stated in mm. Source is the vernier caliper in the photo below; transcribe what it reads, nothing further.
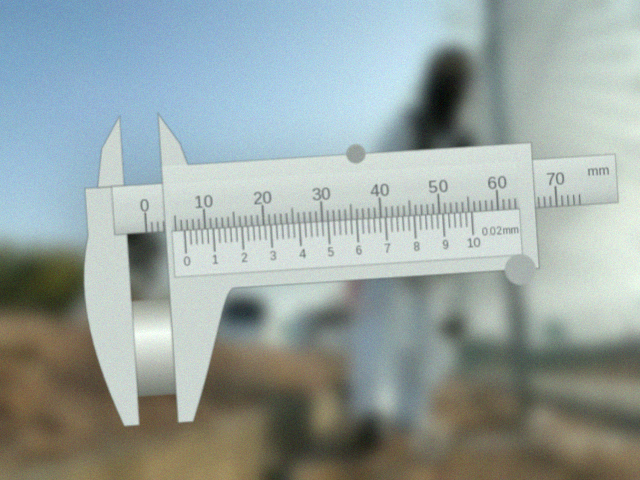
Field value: 6.5 mm
